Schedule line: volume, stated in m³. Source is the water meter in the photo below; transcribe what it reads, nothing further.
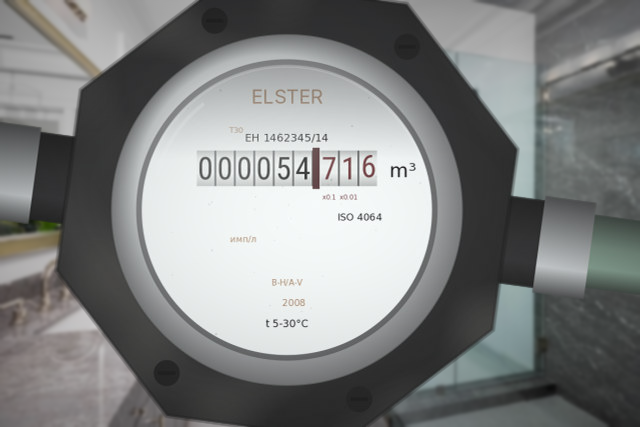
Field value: 54.716 m³
